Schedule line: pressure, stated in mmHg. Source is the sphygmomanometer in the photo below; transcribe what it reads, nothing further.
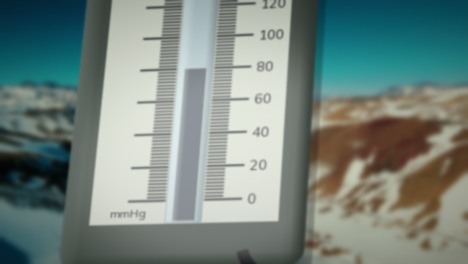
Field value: 80 mmHg
